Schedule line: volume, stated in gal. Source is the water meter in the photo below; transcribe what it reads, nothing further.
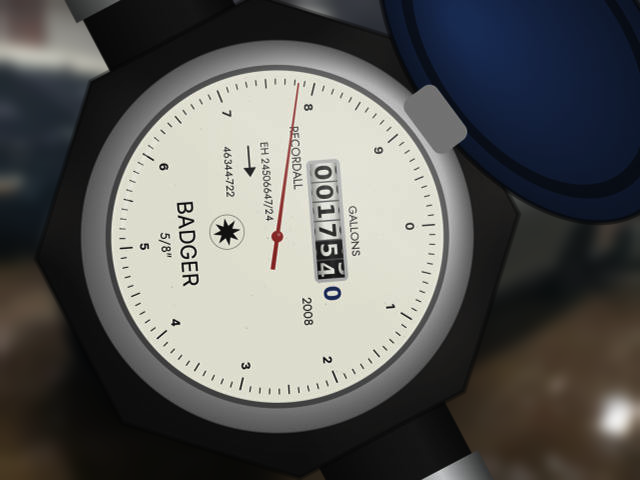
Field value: 17537.8 gal
